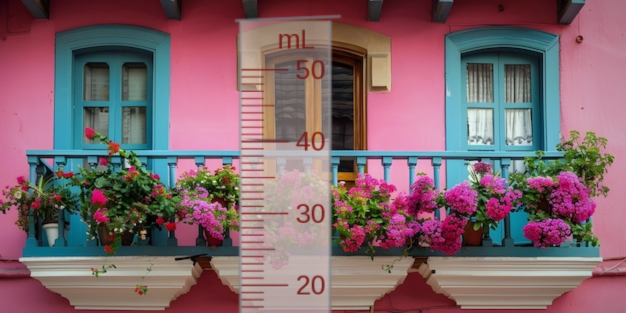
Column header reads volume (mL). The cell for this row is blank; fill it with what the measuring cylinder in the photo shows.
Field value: 40 mL
